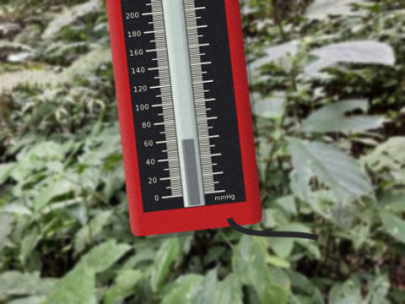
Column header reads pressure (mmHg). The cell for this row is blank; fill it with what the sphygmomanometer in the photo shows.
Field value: 60 mmHg
